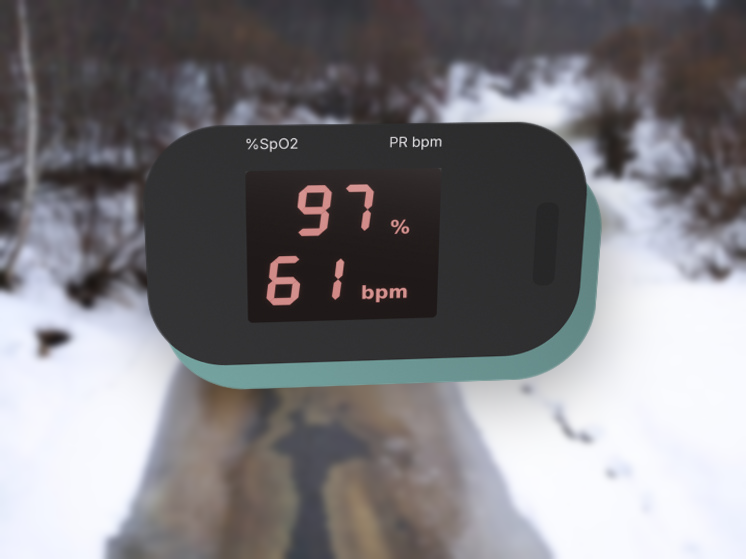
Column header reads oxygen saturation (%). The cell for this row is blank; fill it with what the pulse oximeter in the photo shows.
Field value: 97 %
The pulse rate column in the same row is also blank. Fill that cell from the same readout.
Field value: 61 bpm
